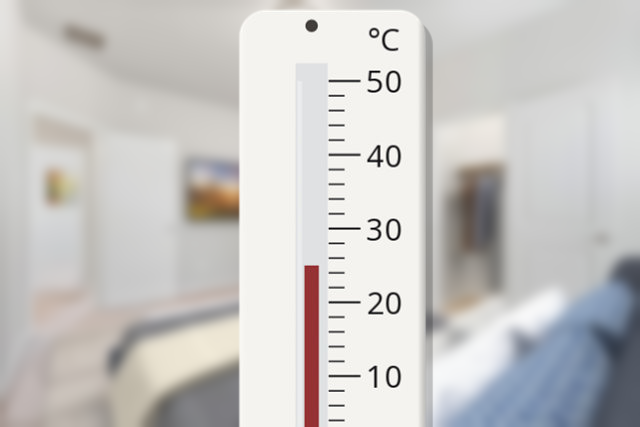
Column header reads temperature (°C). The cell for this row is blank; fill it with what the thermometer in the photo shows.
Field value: 25 °C
